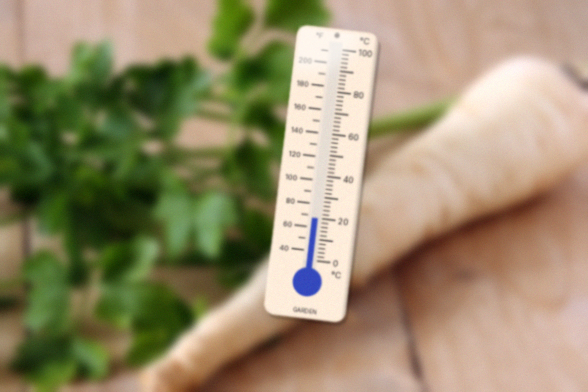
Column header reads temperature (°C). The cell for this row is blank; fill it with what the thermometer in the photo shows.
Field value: 20 °C
